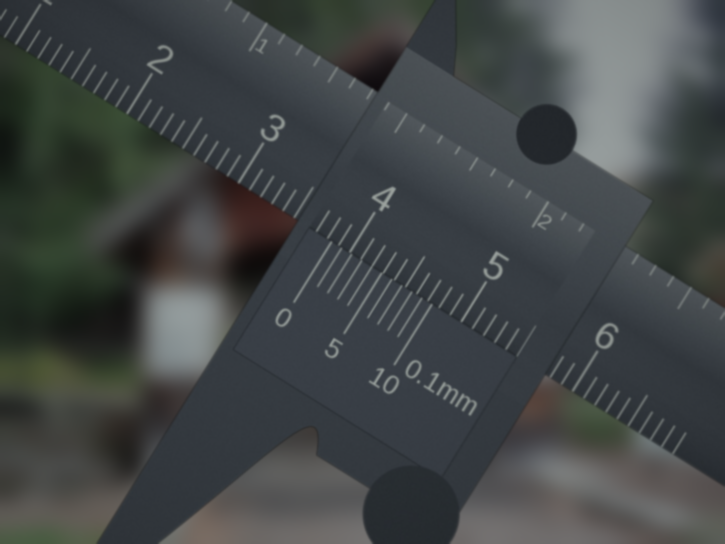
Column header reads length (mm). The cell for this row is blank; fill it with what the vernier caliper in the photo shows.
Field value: 38.4 mm
